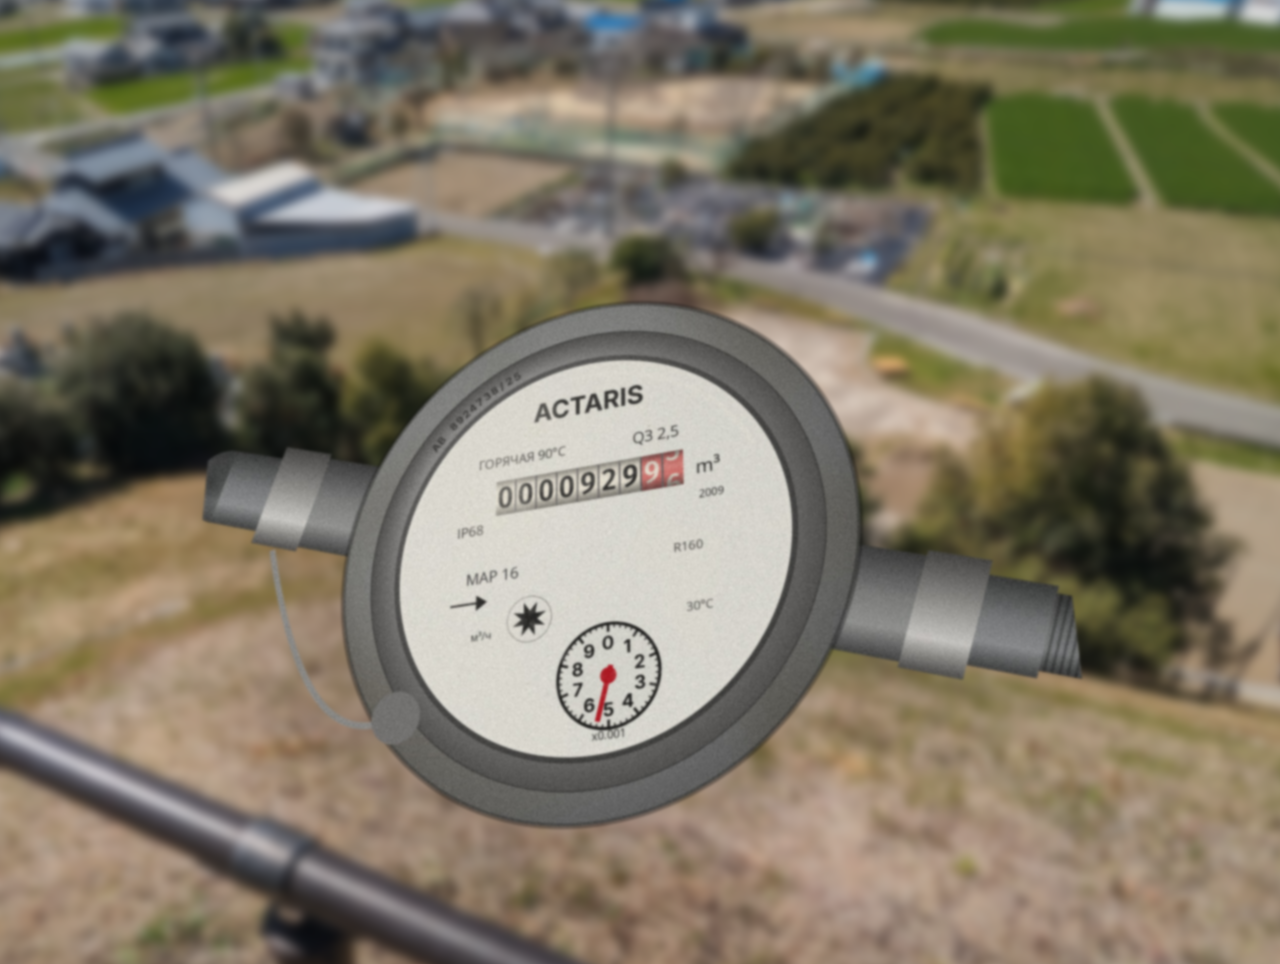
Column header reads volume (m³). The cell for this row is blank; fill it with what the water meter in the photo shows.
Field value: 929.955 m³
